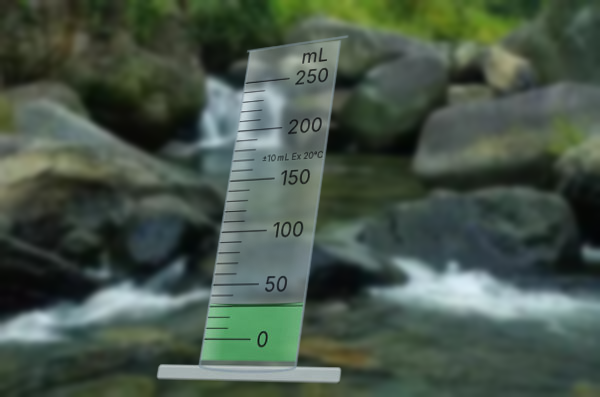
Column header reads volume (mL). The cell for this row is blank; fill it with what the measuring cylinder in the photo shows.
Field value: 30 mL
